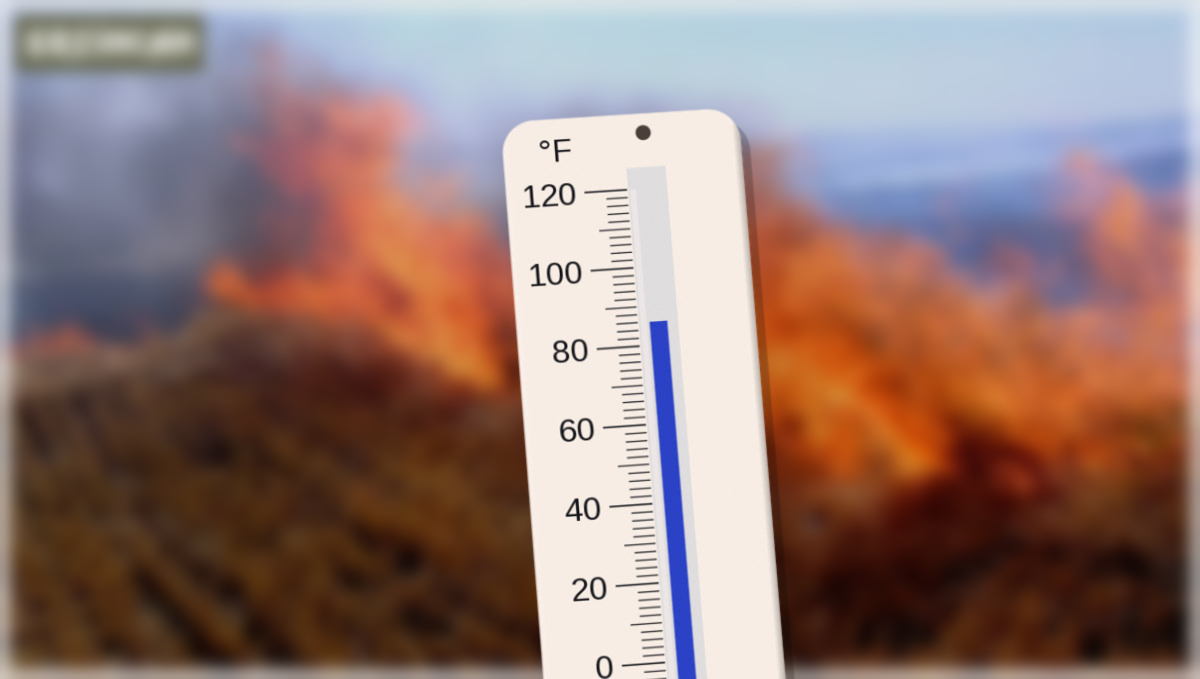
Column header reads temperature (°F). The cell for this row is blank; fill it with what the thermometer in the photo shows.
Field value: 86 °F
